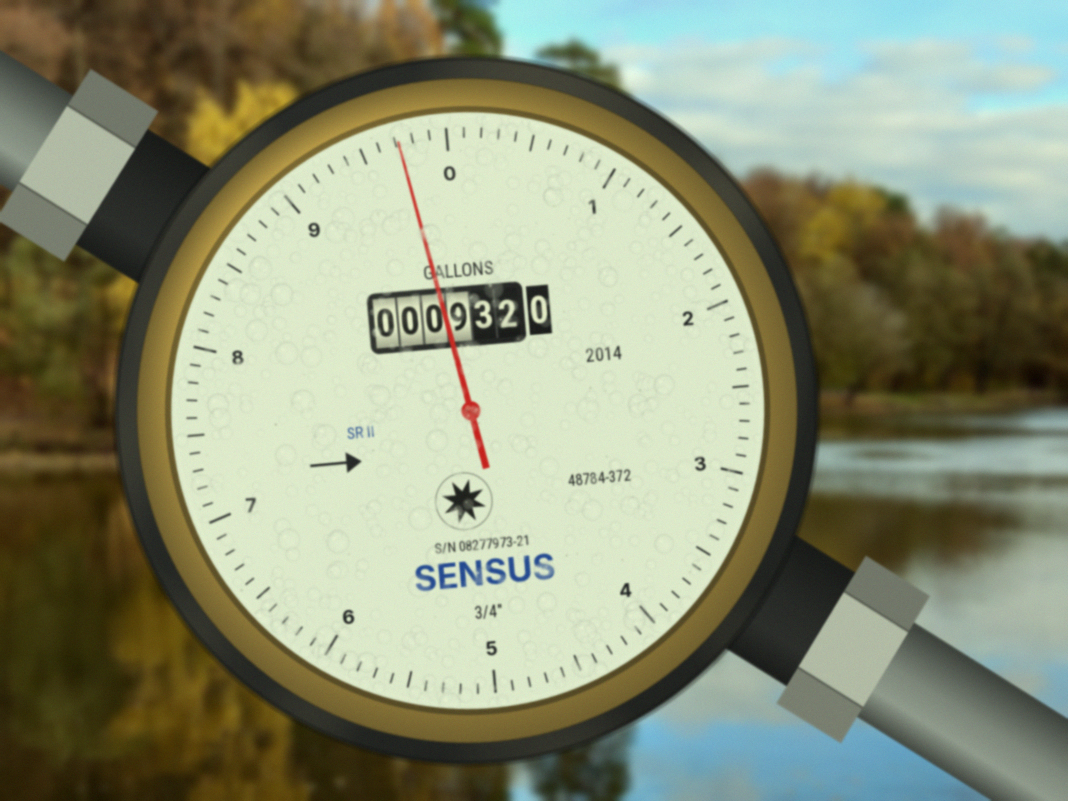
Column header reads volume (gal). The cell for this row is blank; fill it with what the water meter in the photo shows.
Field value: 9319.7 gal
